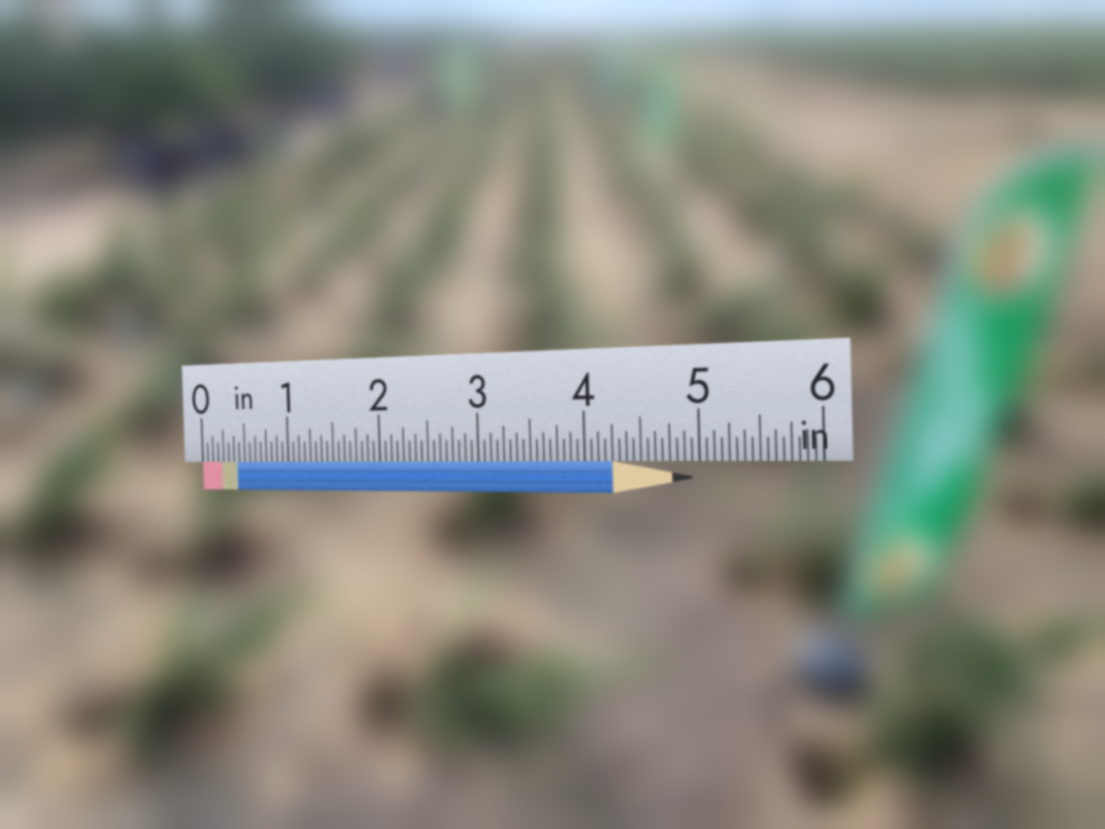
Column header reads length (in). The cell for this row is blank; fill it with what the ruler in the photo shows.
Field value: 4.9375 in
